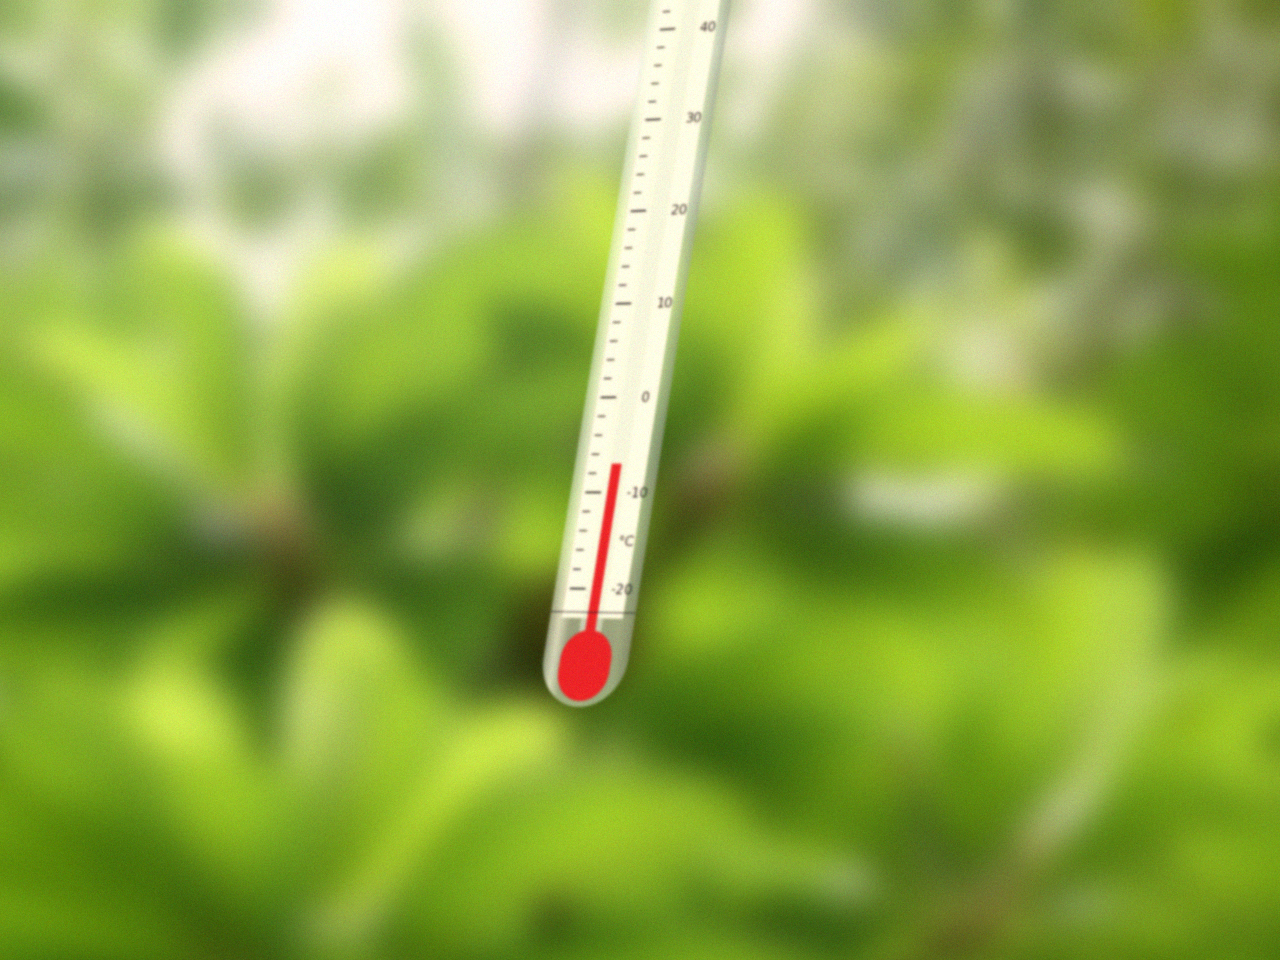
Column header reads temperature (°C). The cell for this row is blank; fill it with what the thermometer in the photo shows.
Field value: -7 °C
